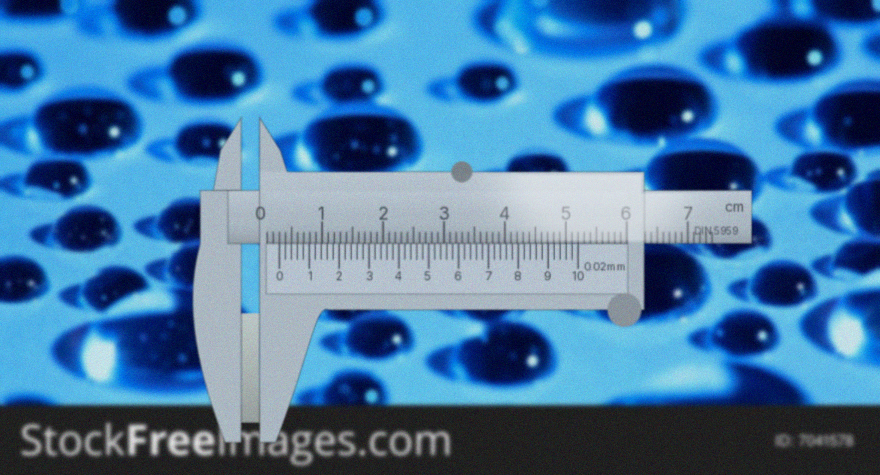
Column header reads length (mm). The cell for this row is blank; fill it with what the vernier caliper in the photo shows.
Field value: 3.0 mm
